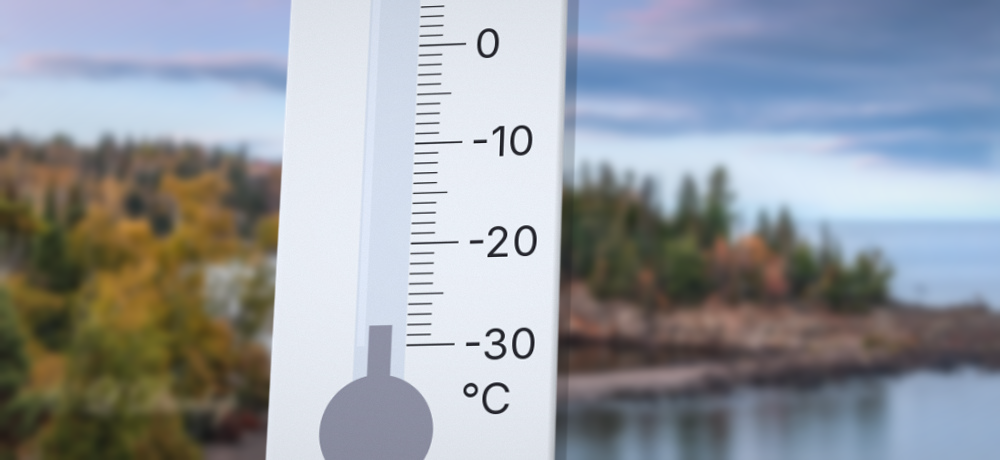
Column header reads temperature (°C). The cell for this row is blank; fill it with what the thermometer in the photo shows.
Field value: -28 °C
